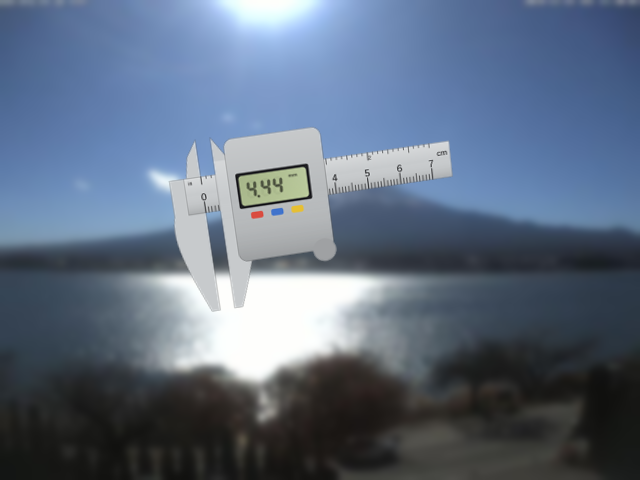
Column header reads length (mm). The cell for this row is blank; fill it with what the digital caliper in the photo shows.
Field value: 4.44 mm
